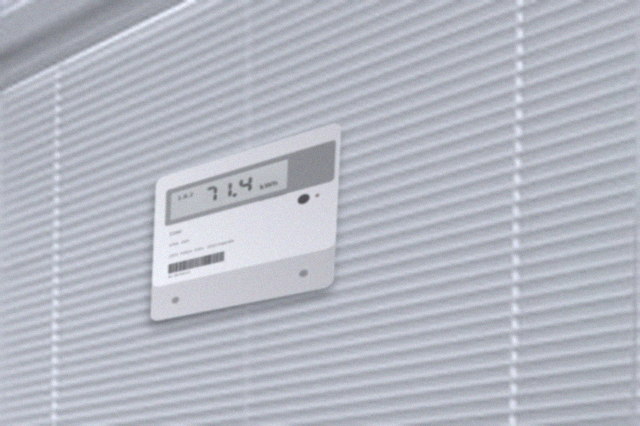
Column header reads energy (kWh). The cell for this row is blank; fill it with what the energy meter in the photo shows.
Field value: 71.4 kWh
